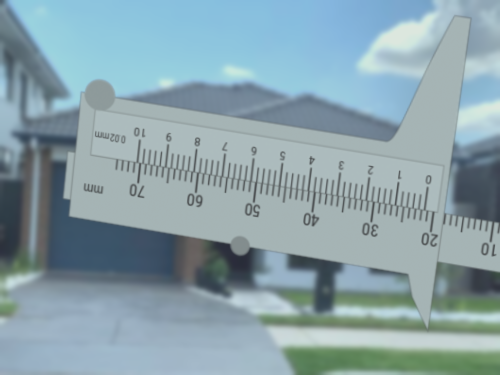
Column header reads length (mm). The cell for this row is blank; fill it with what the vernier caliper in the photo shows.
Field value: 21.5 mm
